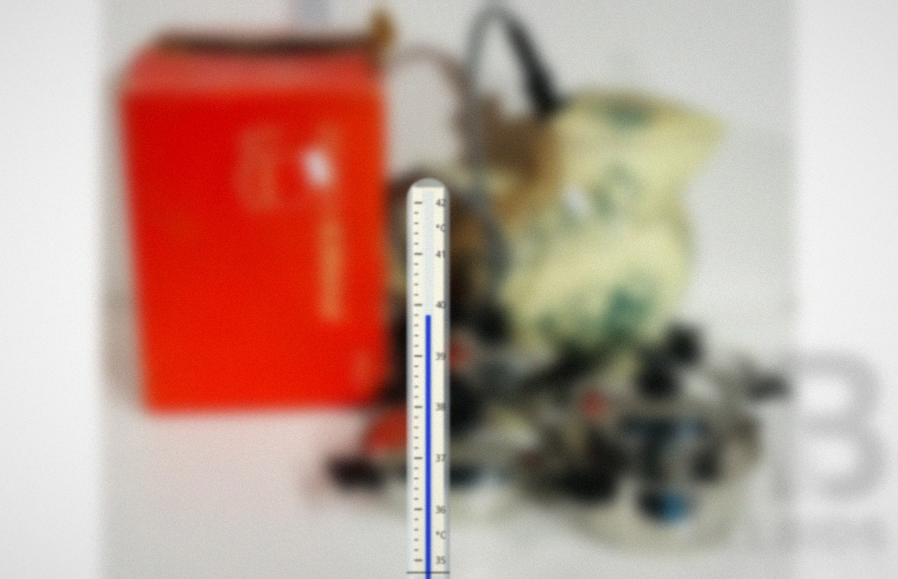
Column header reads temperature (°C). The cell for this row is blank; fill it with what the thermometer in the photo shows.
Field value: 39.8 °C
